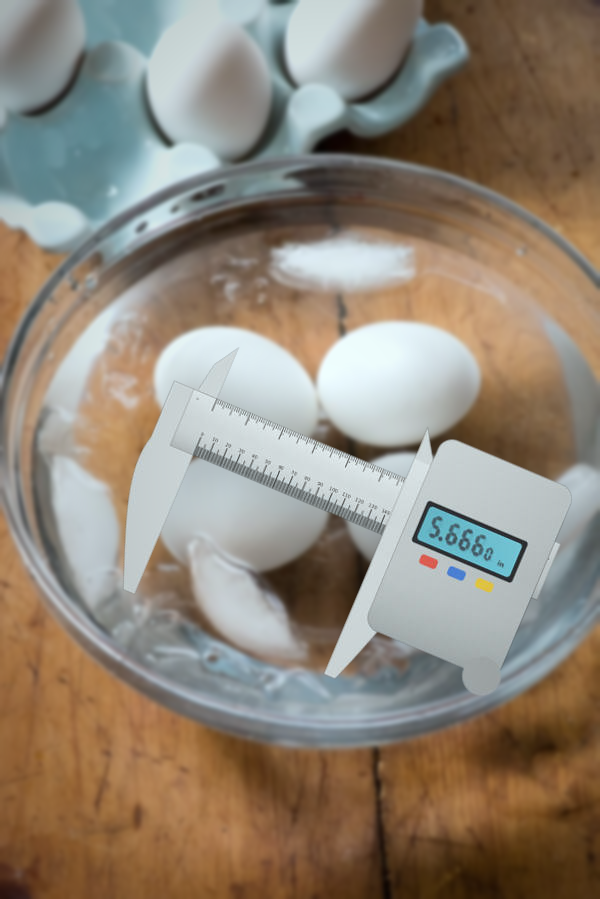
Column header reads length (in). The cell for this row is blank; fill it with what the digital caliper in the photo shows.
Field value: 5.6660 in
